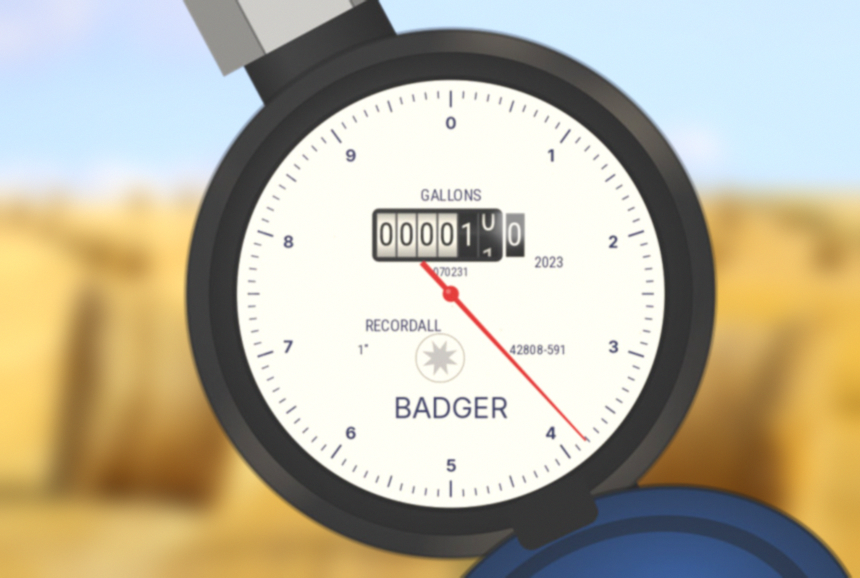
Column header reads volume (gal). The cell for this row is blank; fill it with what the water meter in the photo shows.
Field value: 103.8 gal
